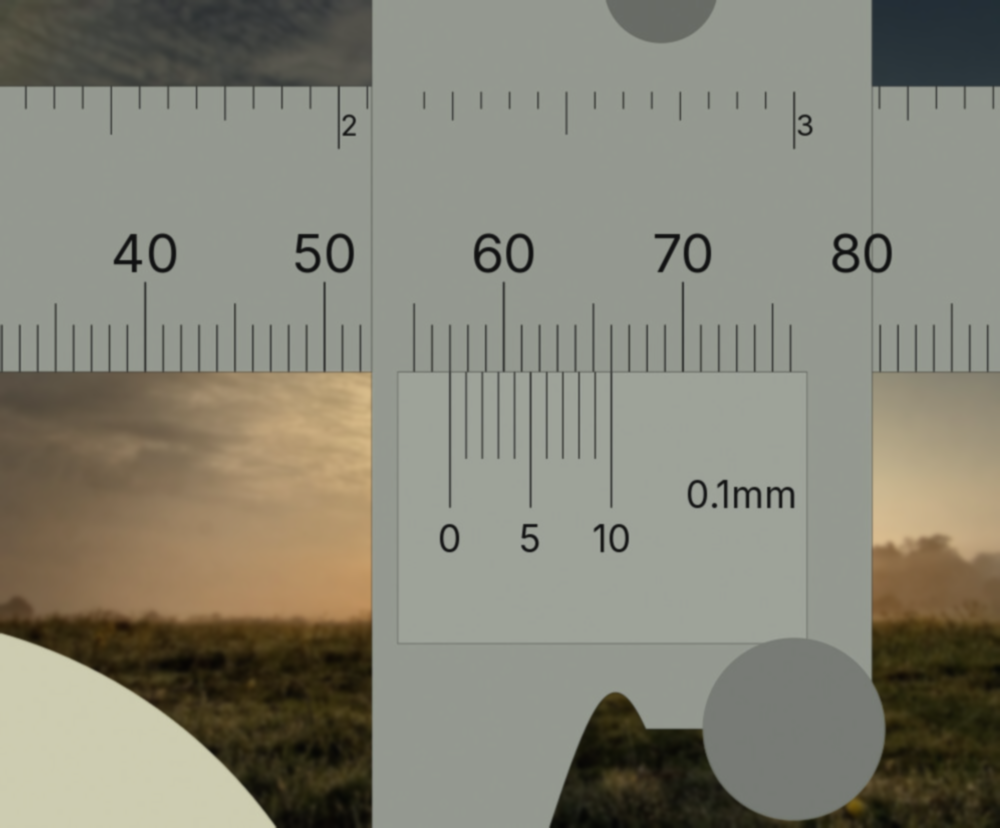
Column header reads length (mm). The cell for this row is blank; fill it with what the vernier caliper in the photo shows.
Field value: 57.0 mm
